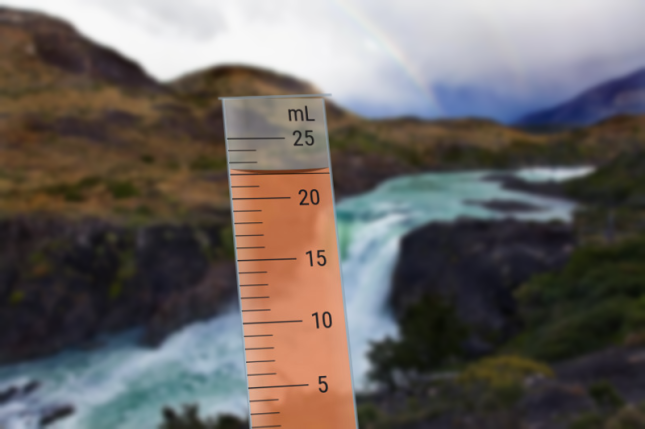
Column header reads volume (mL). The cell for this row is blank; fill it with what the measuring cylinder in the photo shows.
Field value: 22 mL
